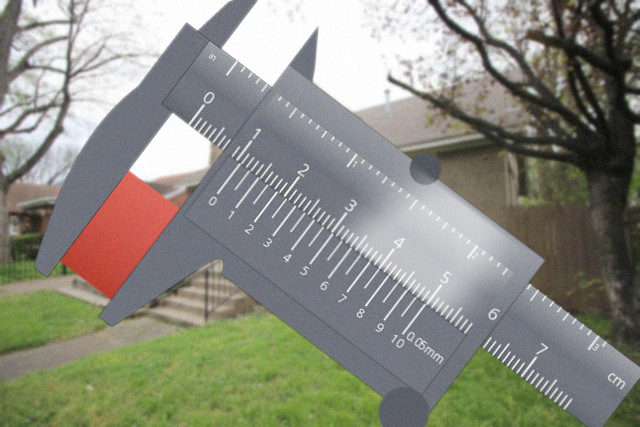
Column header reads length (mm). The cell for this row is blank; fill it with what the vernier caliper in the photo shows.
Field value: 10.8 mm
